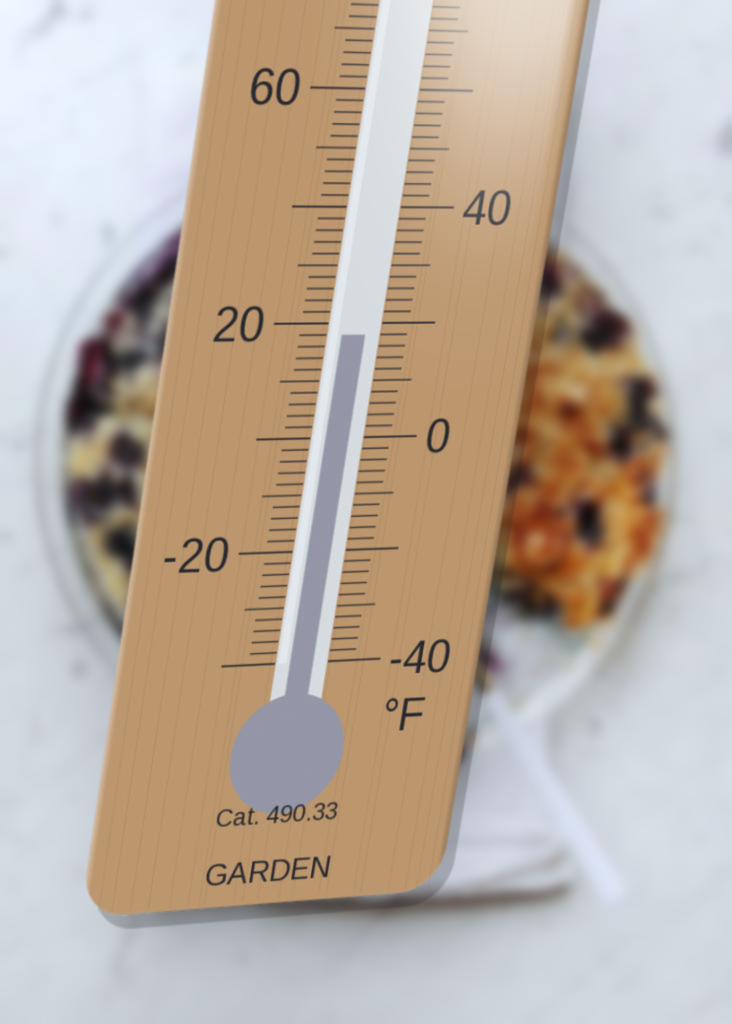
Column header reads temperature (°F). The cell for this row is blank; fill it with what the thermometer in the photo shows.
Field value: 18 °F
